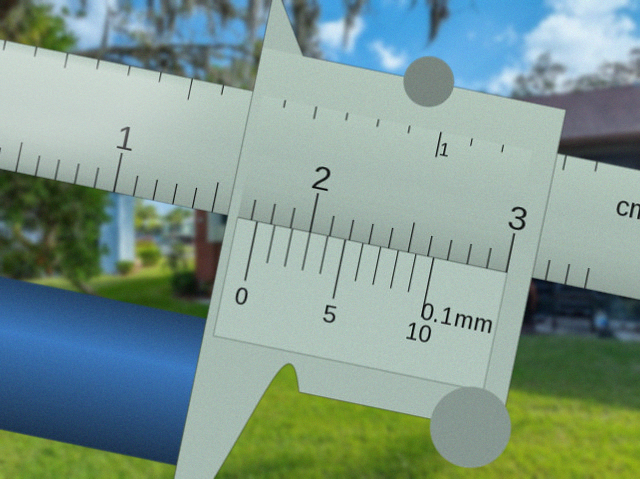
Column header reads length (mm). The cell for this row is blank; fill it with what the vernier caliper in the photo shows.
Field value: 17.3 mm
